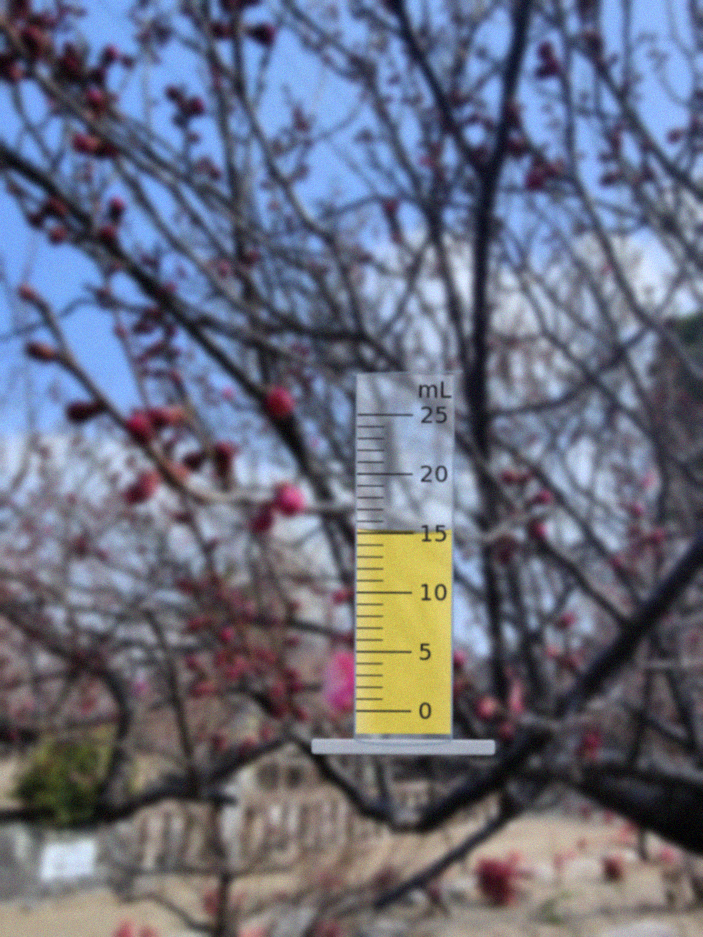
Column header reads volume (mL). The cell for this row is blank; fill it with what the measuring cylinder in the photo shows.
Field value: 15 mL
